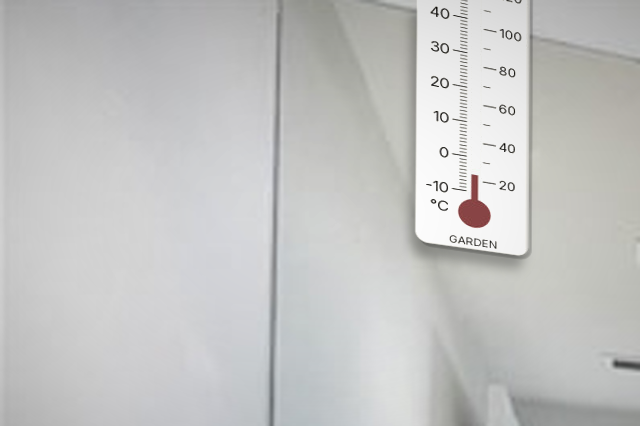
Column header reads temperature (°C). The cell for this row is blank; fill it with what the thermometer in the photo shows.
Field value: -5 °C
